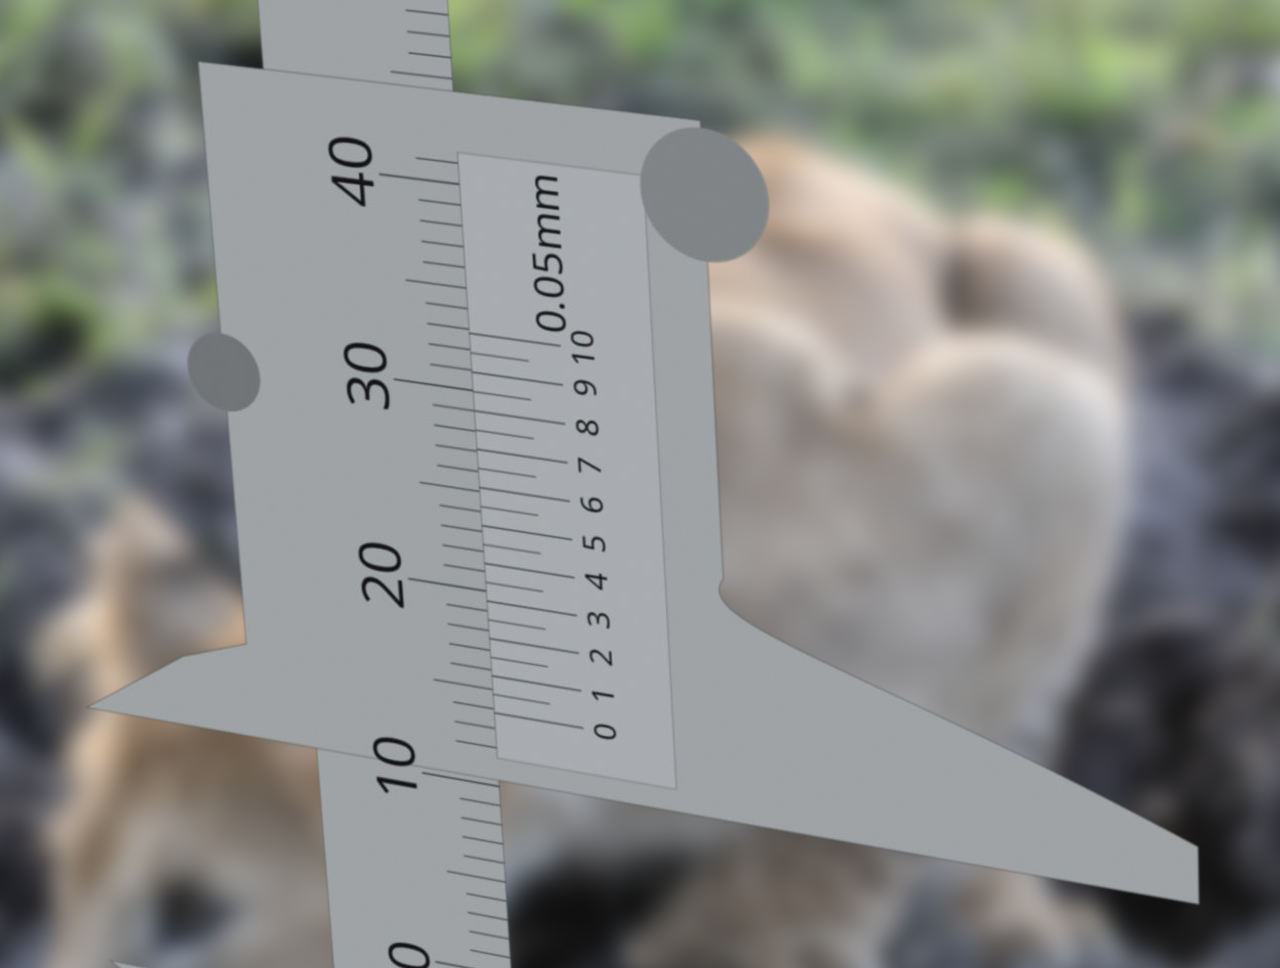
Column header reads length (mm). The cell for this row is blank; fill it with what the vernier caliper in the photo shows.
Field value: 13.8 mm
